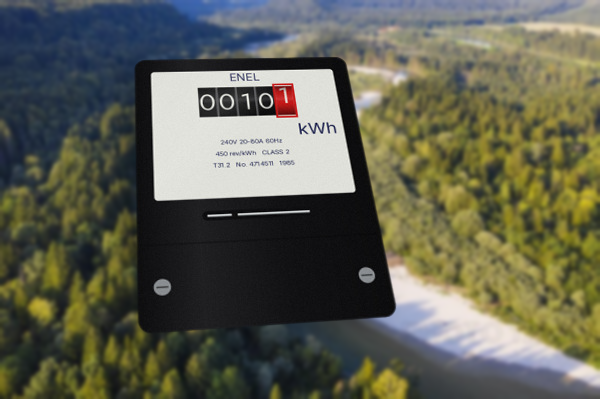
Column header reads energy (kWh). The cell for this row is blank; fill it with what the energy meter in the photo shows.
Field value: 10.1 kWh
